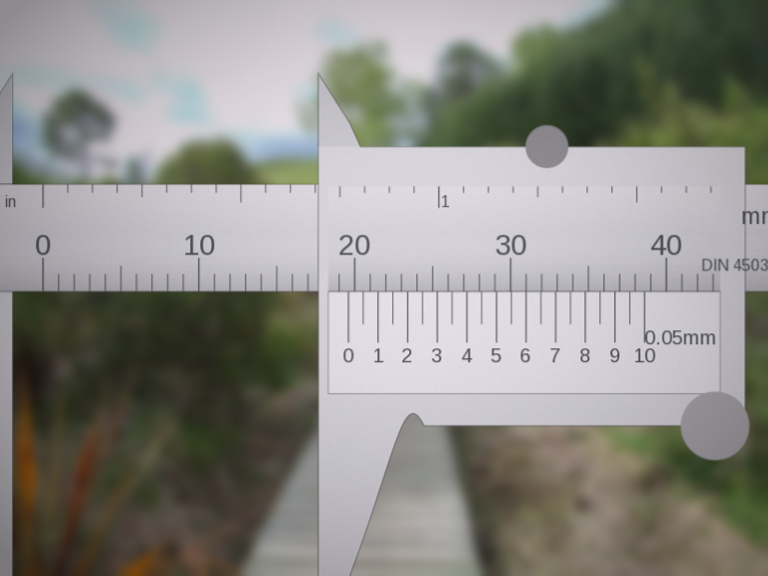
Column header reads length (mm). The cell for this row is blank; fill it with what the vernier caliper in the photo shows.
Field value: 19.6 mm
